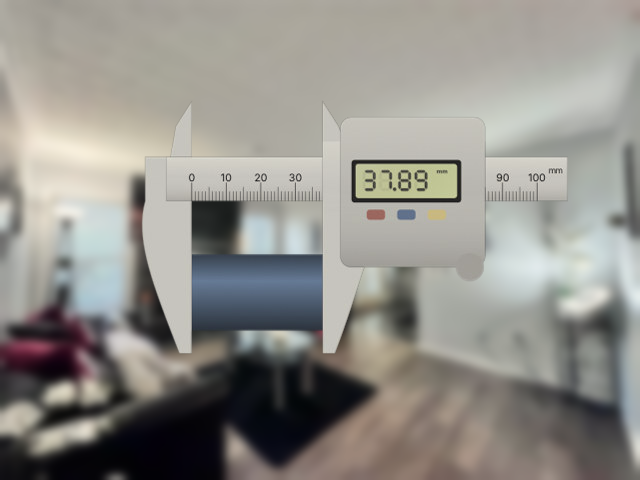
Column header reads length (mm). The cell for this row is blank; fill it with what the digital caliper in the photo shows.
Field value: 37.89 mm
